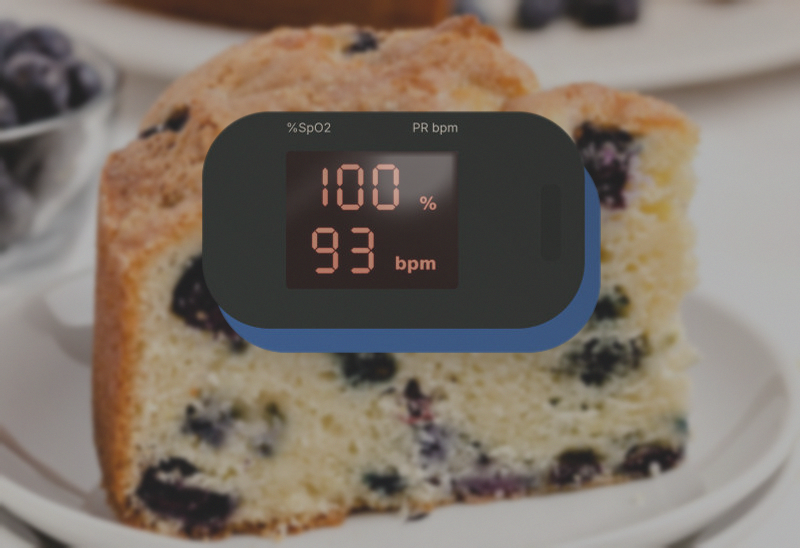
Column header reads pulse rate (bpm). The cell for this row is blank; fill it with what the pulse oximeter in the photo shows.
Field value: 93 bpm
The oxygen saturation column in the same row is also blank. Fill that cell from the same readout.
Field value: 100 %
